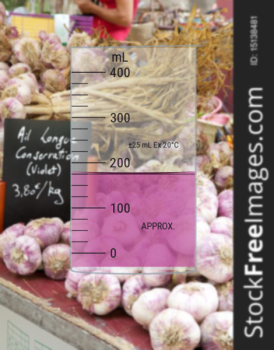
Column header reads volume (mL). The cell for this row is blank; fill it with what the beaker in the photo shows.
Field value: 175 mL
